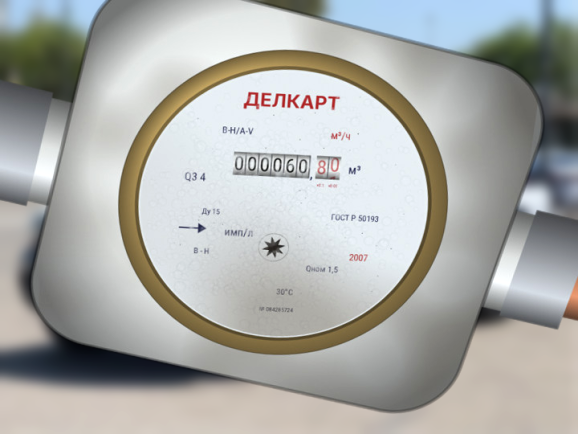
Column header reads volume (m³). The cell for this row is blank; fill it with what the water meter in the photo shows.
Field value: 60.80 m³
